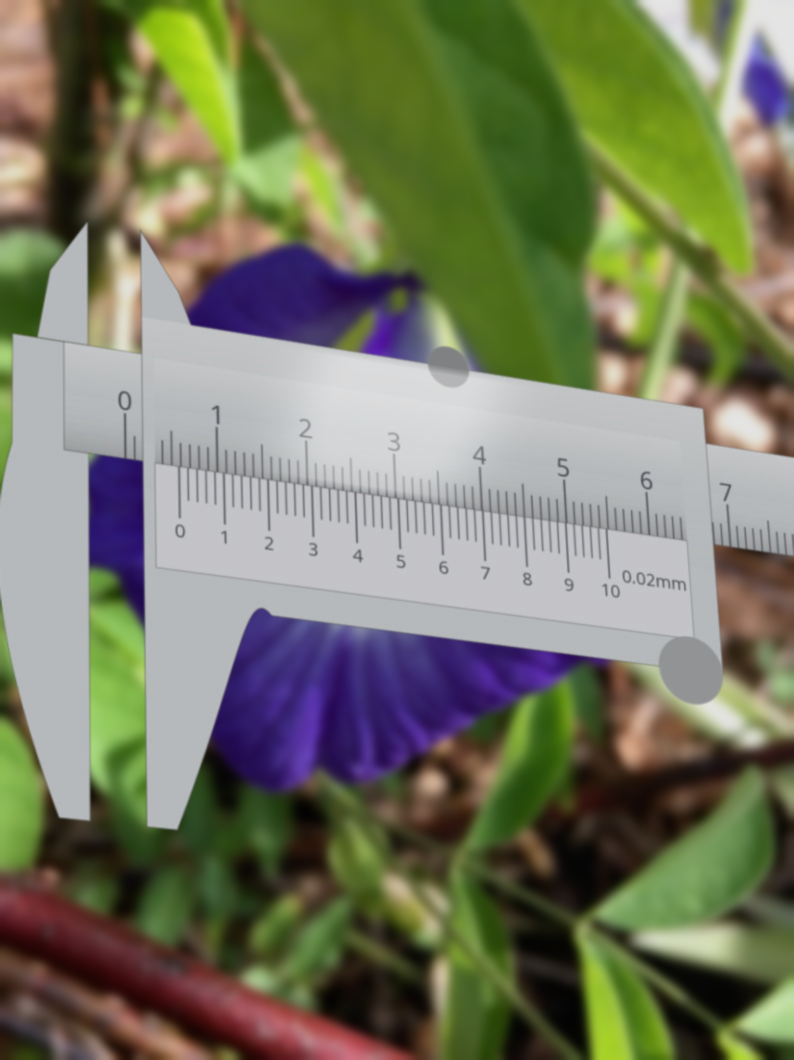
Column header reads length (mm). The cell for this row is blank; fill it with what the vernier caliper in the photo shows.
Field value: 5.8 mm
